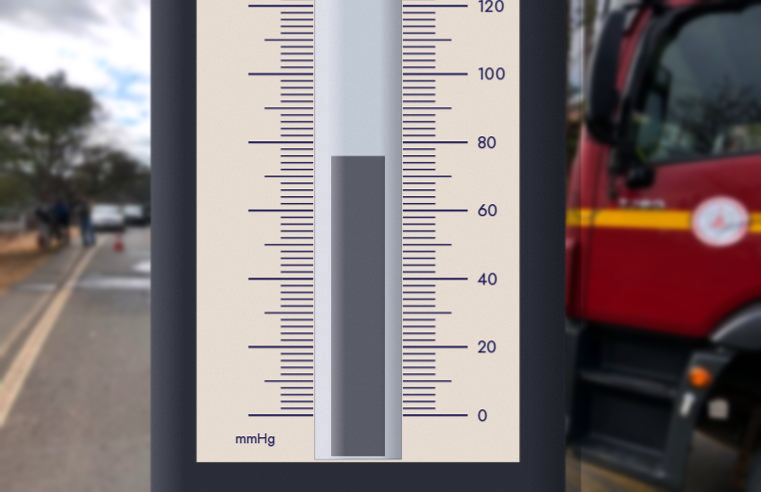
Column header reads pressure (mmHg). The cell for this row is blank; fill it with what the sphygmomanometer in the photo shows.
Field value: 76 mmHg
